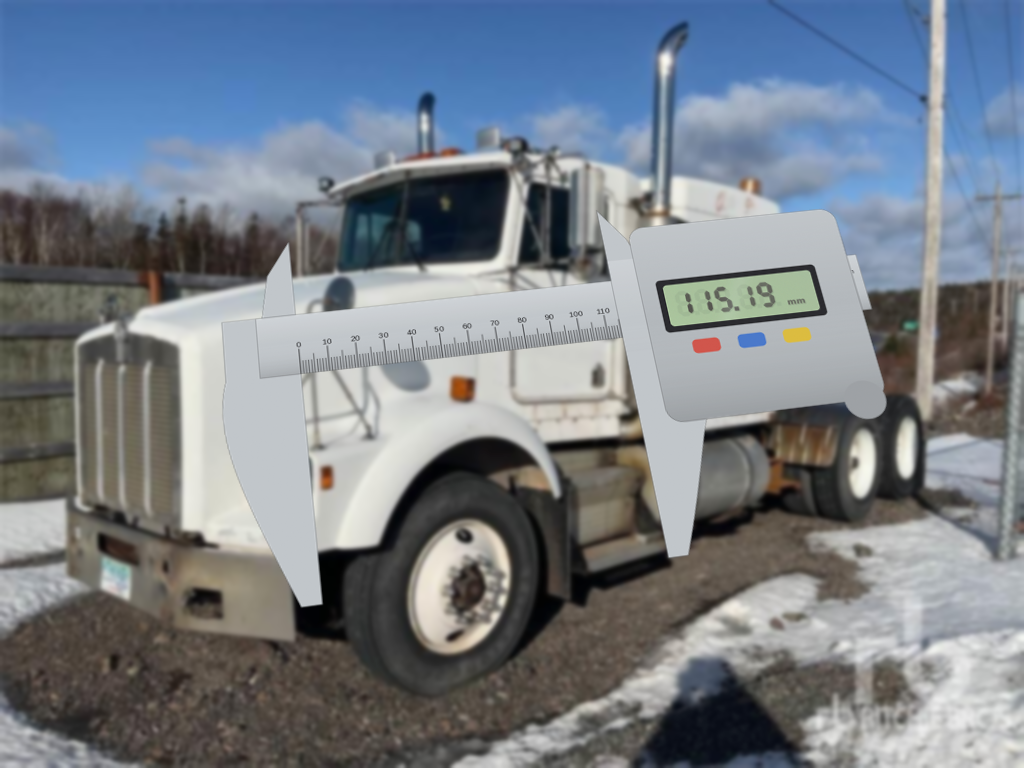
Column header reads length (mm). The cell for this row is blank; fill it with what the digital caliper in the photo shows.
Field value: 115.19 mm
